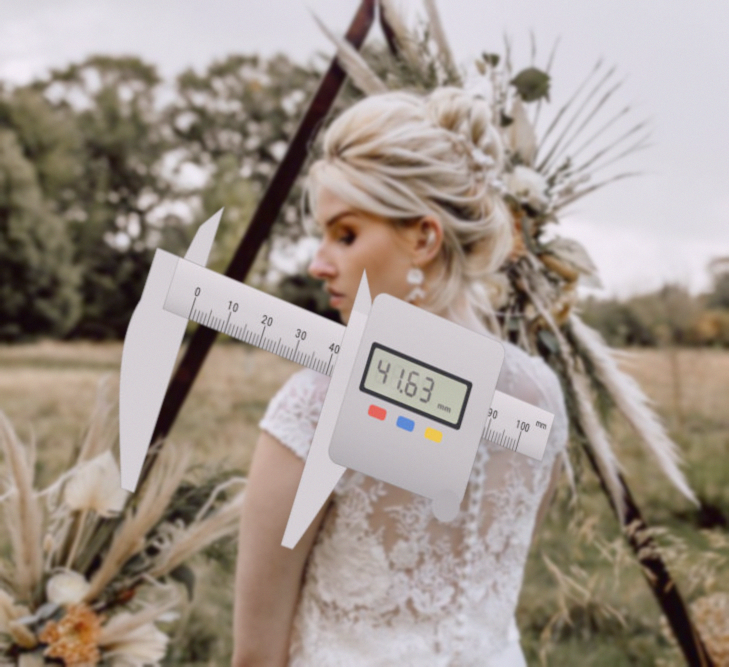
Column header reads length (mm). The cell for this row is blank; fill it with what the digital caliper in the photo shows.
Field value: 41.63 mm
